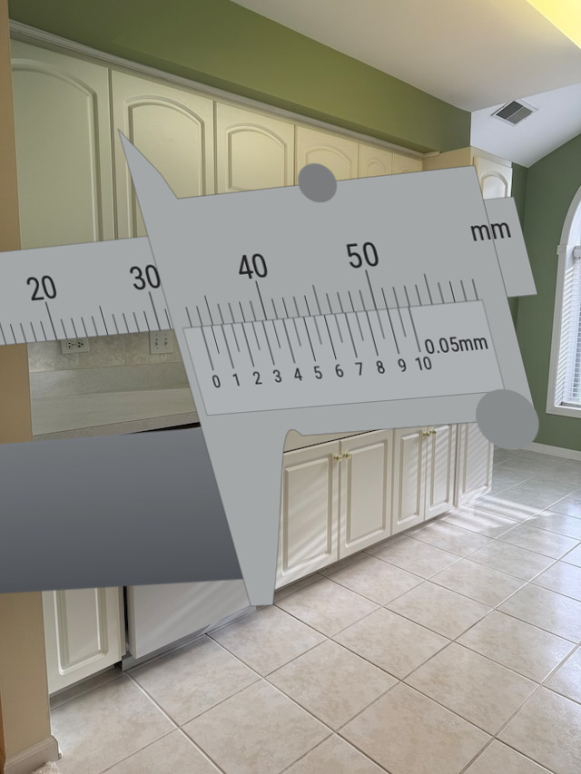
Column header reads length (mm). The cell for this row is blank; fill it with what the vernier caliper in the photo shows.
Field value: 33.9 mm
